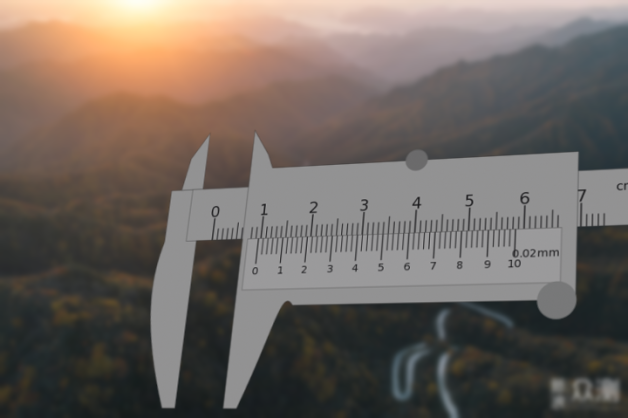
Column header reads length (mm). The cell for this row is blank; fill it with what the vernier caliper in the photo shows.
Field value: 9.5 mm
